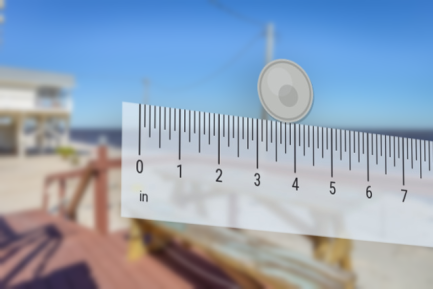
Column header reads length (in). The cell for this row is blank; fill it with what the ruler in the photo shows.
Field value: 1.5 in
